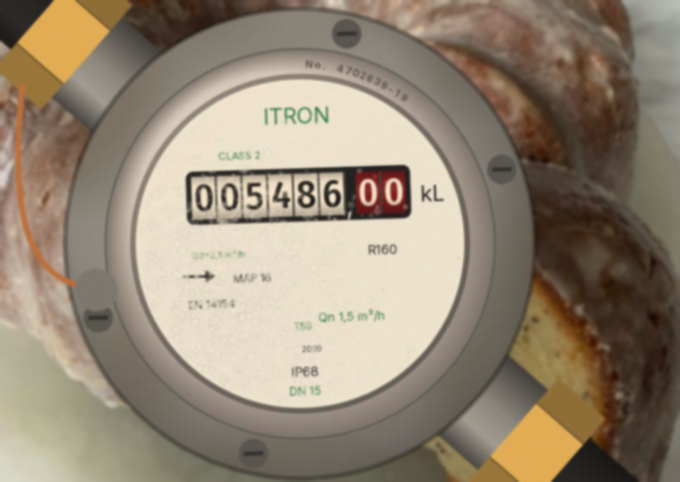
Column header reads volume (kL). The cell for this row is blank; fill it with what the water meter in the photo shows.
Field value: 5486.00 kL
